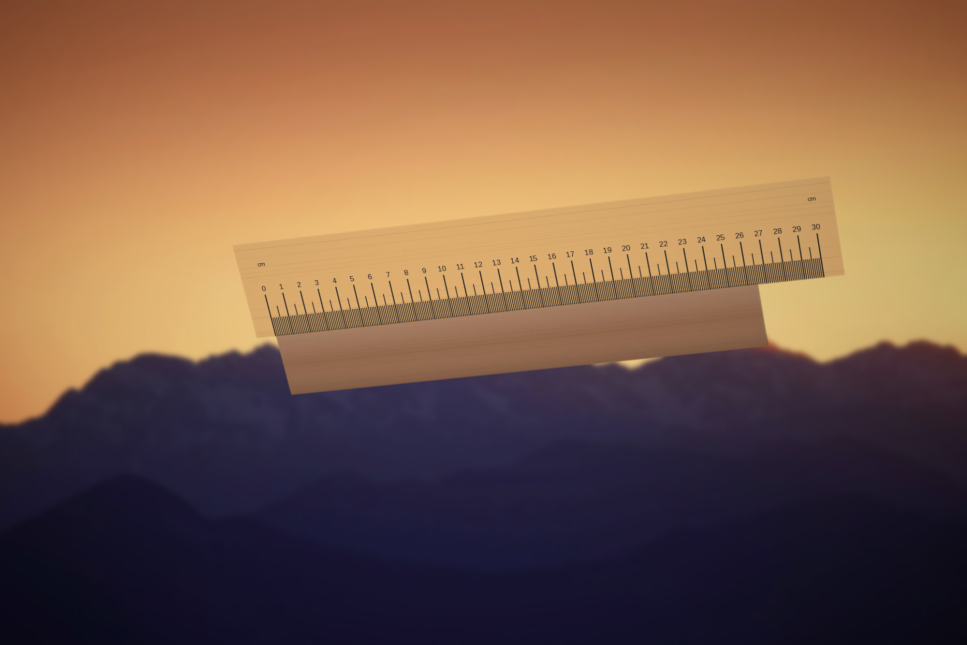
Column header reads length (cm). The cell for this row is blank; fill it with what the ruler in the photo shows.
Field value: 26.5 cm
